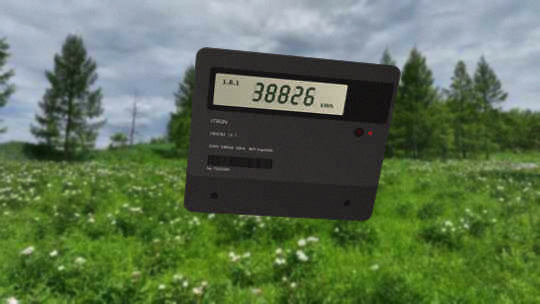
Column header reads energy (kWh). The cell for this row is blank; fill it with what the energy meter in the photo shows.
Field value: 38826 kWh
